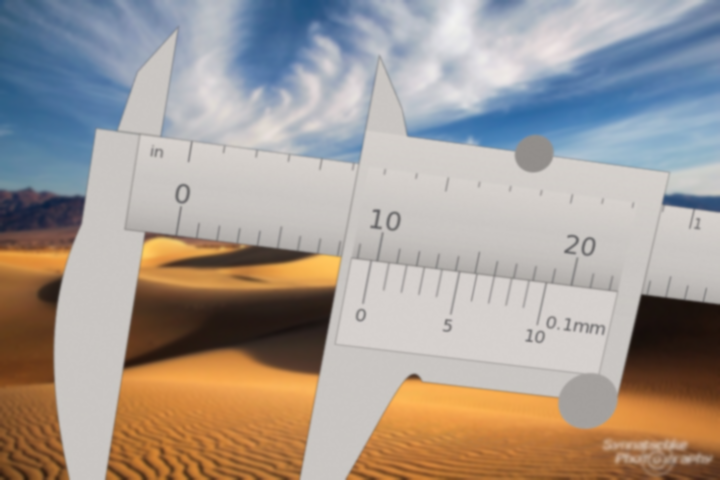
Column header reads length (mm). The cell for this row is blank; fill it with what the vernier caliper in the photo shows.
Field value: 9.7 mm
